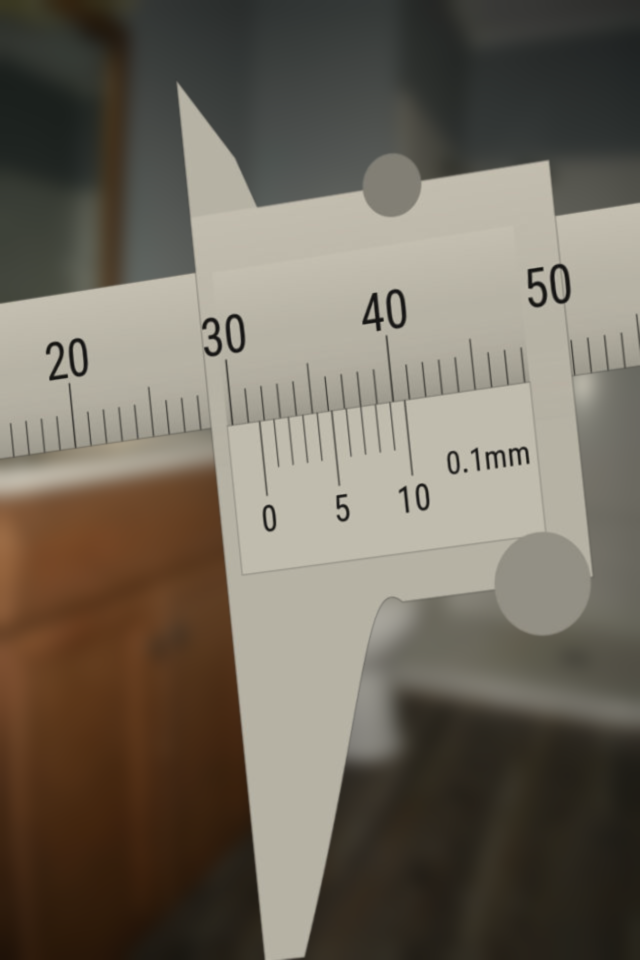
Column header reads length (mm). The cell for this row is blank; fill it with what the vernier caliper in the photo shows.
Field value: 31.7 mm
